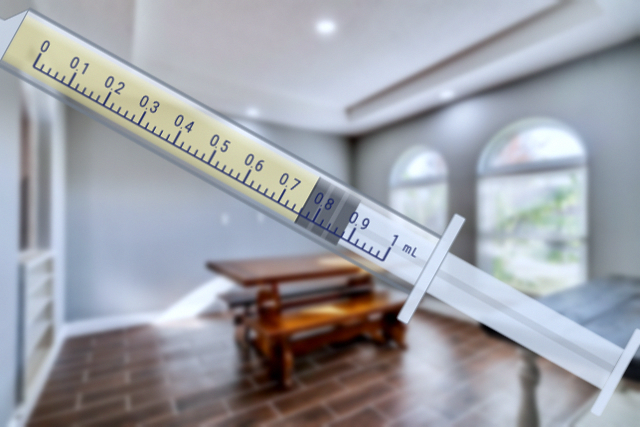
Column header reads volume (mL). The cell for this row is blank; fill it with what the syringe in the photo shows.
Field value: 0.76 mL
